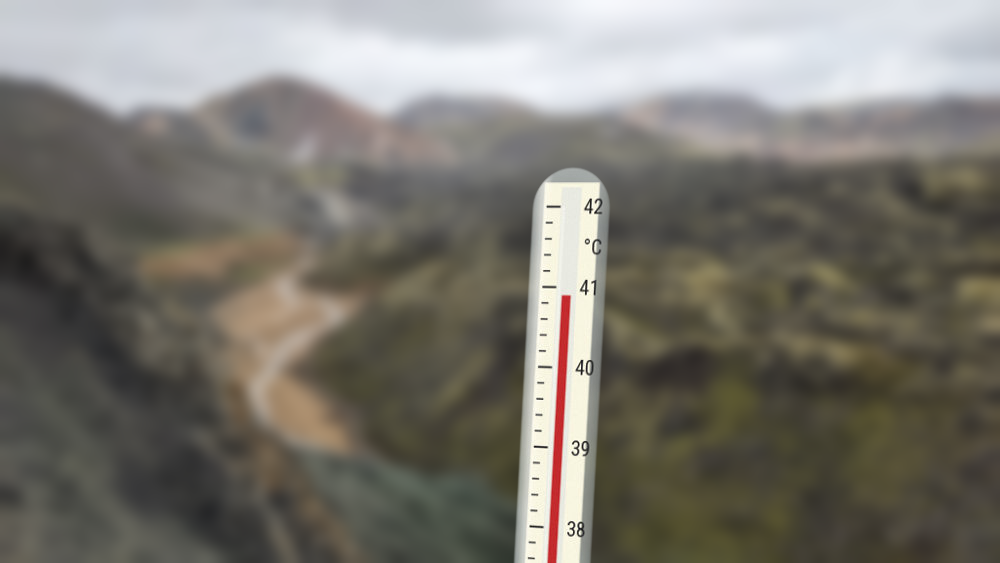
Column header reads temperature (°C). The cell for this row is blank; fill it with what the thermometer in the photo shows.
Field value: 40.9 °C
